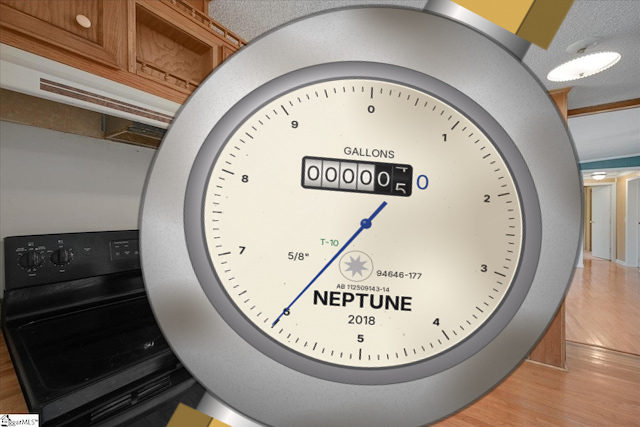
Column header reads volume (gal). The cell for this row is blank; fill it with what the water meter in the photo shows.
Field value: 46.0 gal
